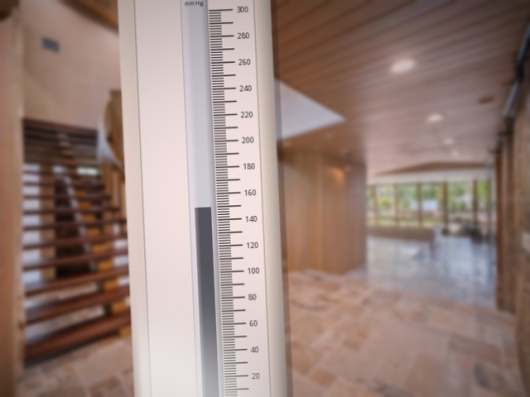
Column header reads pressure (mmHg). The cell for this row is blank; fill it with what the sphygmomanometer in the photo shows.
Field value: 150 mmHg
